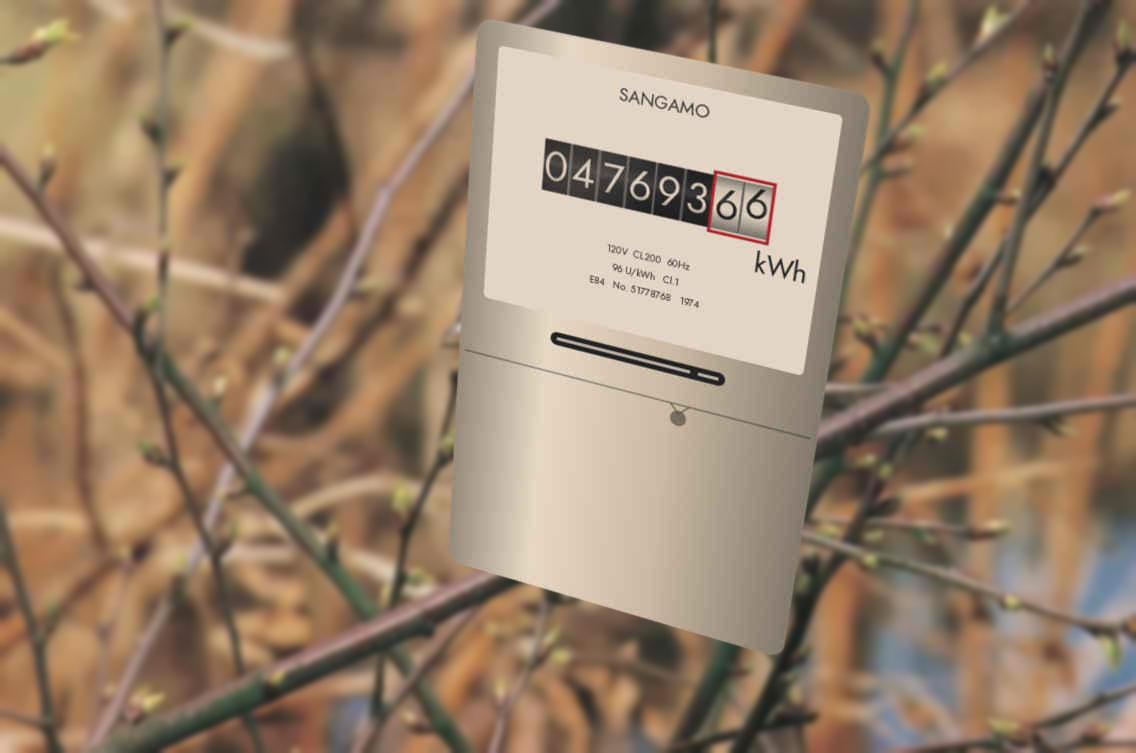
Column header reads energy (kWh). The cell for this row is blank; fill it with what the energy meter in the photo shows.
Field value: 47693.66 kWh
